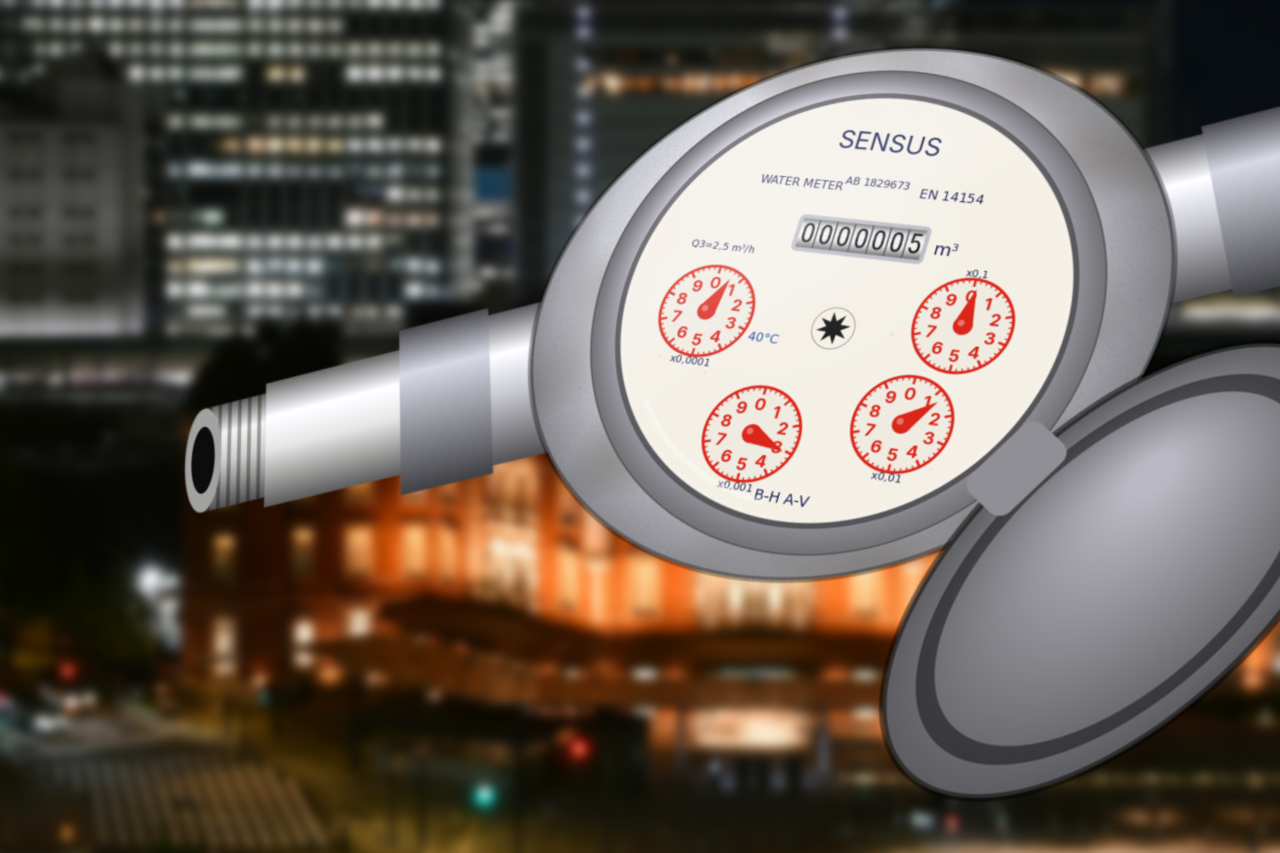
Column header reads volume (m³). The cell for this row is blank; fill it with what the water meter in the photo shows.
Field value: 5.0130 m³
